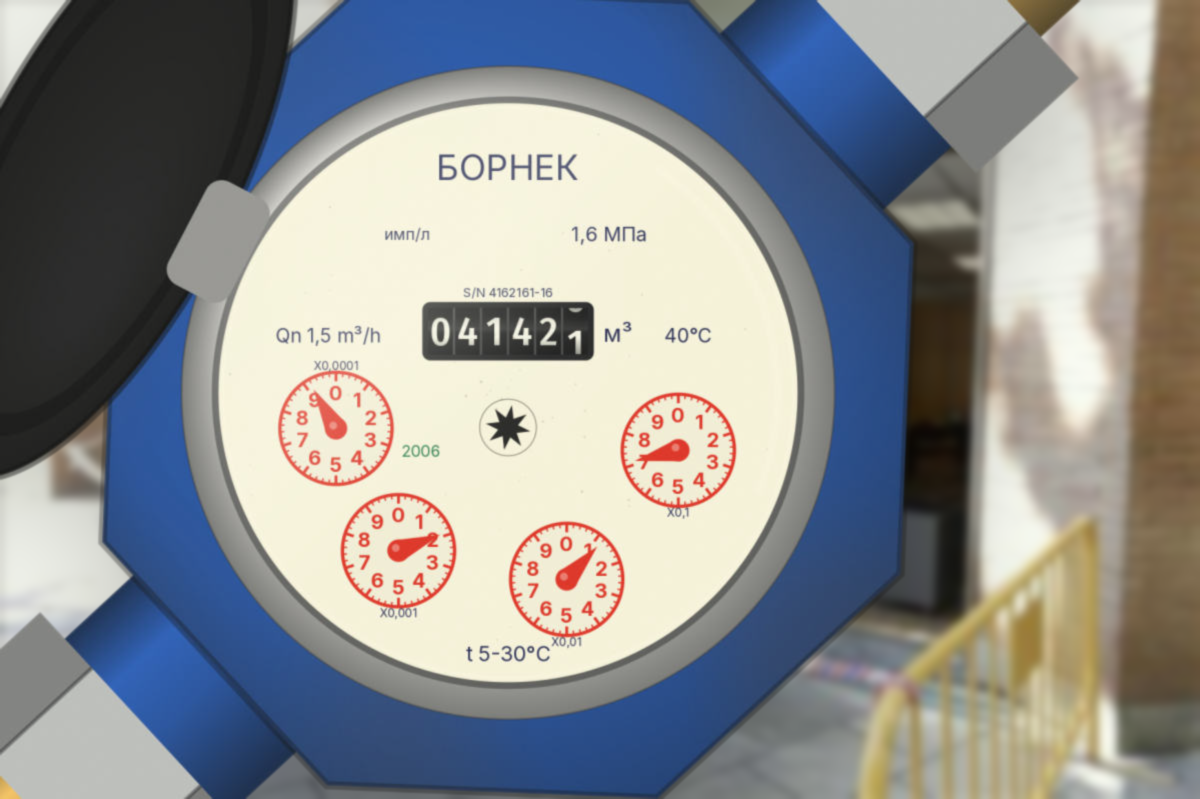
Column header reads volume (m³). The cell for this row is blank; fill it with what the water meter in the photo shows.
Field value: 41420.7119 m³
